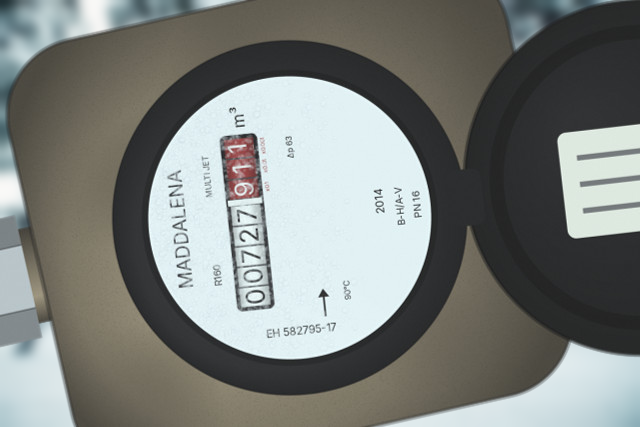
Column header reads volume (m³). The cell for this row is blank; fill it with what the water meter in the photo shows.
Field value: 727.911 m³
